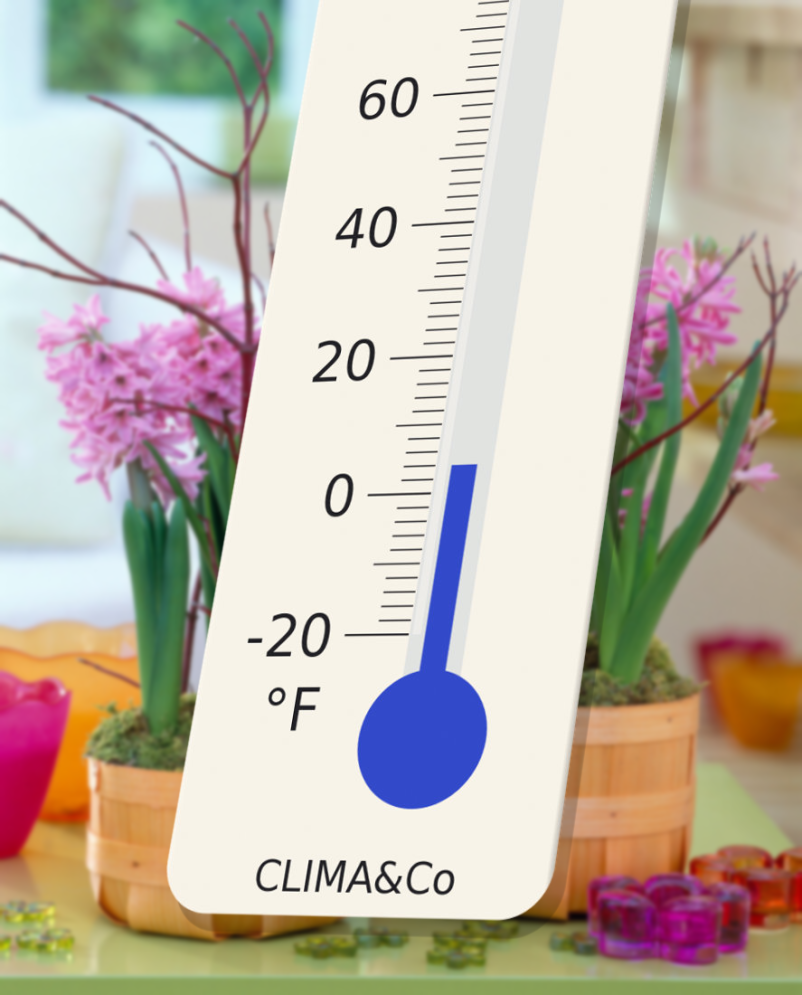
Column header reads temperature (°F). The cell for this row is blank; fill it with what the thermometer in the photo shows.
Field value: 4 °F
